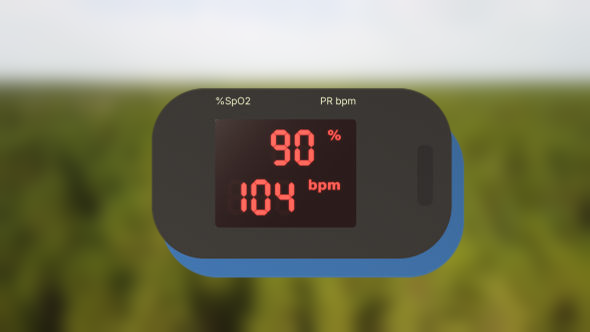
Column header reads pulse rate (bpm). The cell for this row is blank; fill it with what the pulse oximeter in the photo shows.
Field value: 104 bpm
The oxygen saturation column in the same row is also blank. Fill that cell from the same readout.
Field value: 90 %
